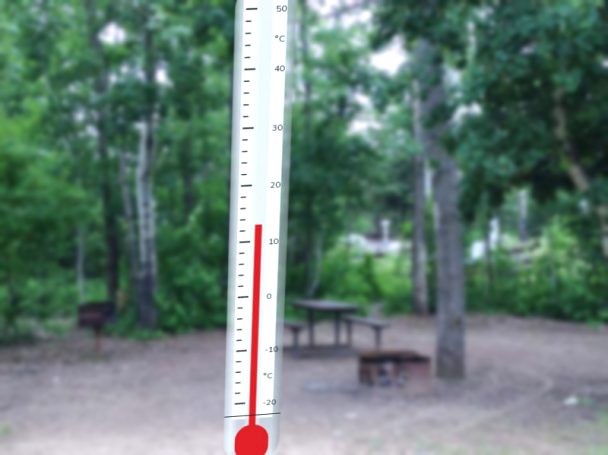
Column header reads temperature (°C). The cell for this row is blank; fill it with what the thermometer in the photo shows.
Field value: 13 °C
